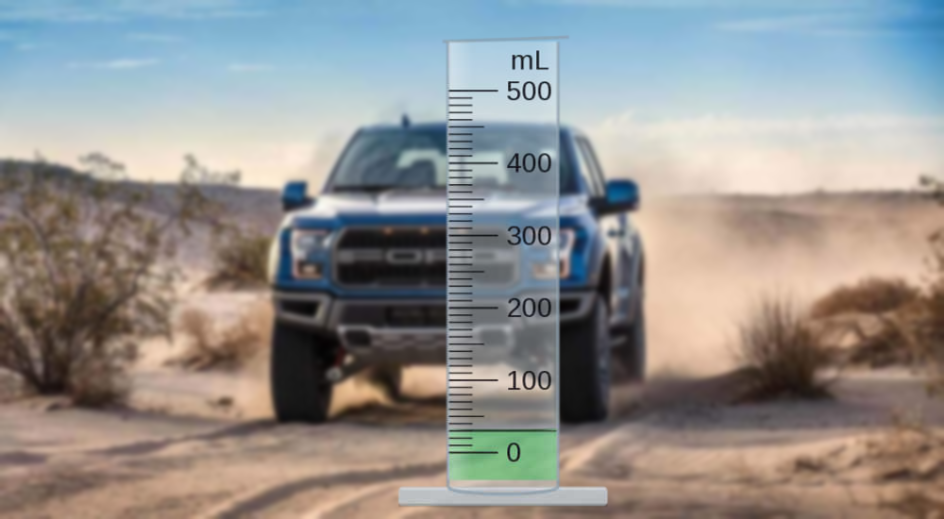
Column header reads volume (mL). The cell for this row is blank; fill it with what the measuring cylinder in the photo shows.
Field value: 30 mL
